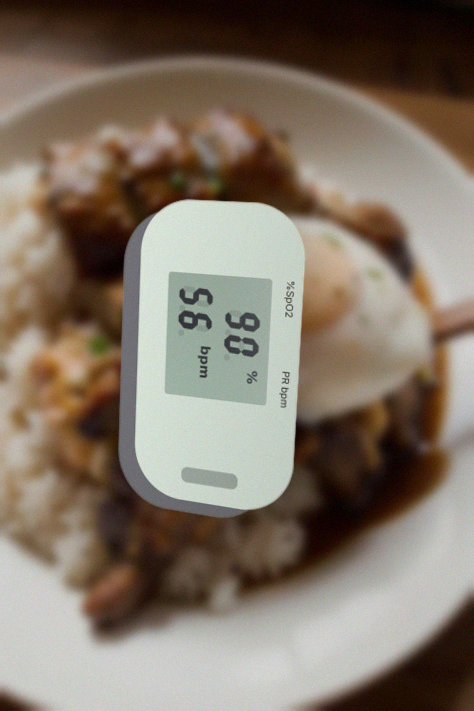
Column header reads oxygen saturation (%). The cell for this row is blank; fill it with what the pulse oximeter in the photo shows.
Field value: 90 %
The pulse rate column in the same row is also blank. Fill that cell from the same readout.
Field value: 56 bpm
